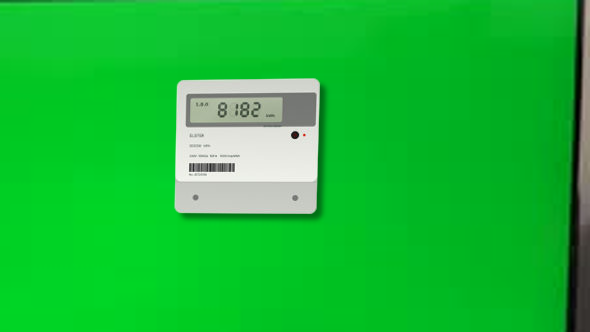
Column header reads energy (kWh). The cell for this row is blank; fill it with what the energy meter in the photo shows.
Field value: 8182 kWh
